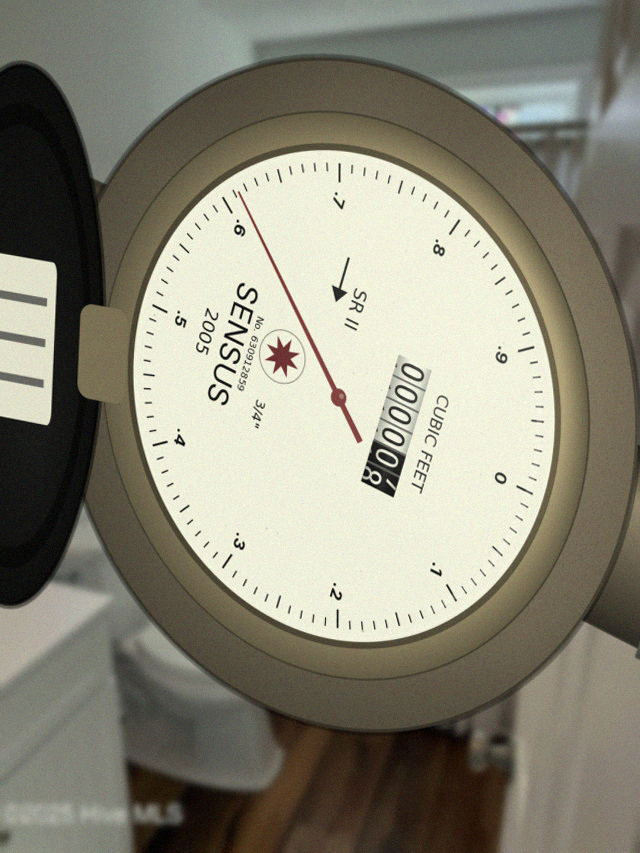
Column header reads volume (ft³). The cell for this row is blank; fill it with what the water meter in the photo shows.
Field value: 7.61 ft³
